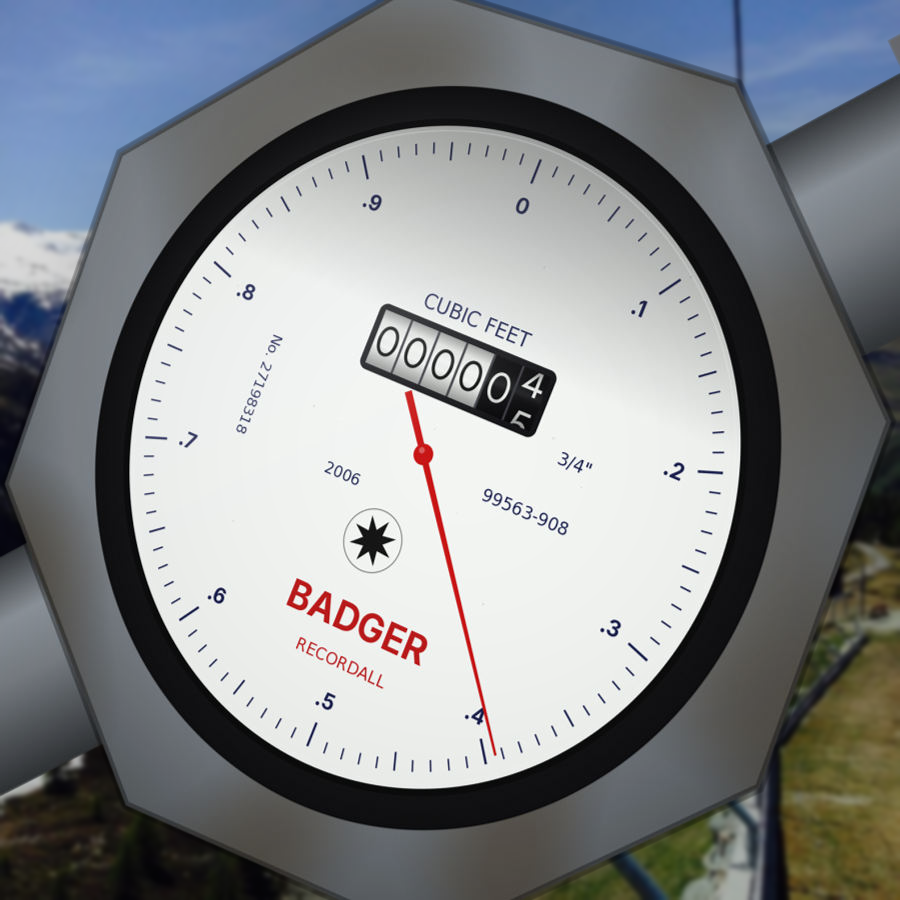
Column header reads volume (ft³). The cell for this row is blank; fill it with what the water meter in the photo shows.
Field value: 4.39 ft³
